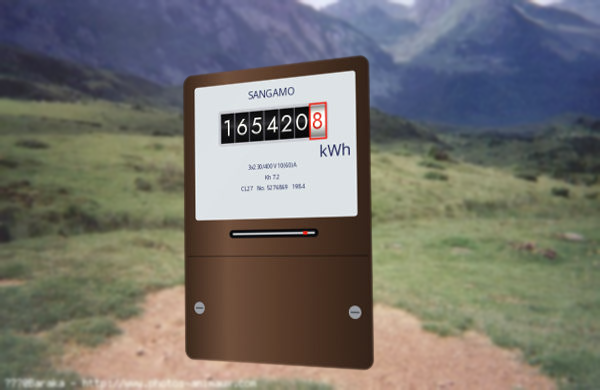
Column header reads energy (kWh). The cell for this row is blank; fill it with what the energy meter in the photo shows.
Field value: 165420.8 kWh
